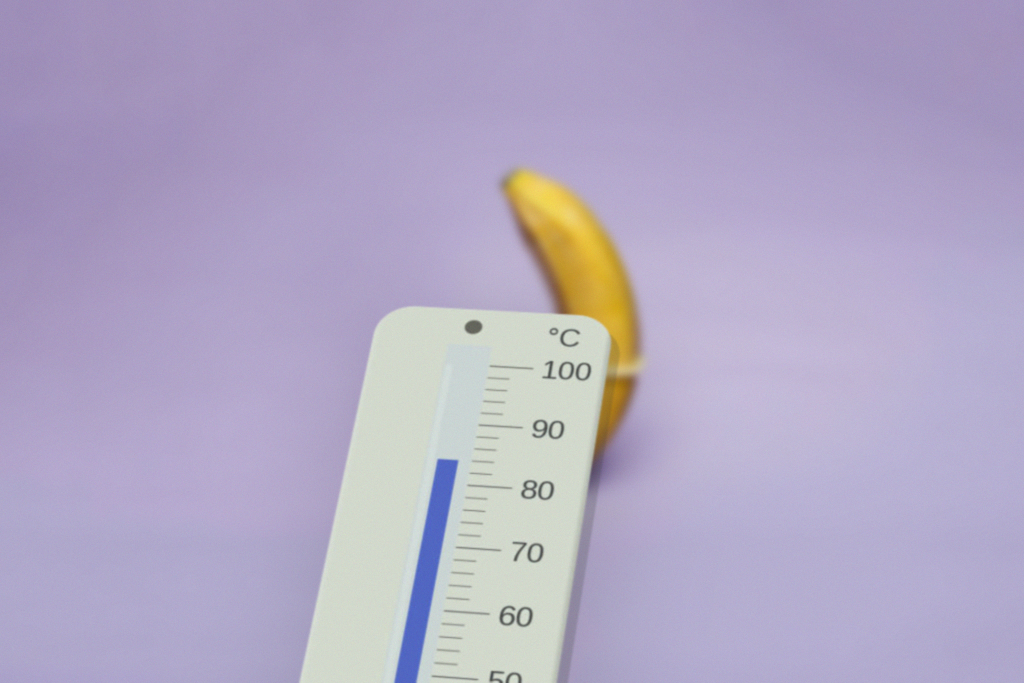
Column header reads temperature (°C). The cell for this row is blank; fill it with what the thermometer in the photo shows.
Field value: 84 °C
